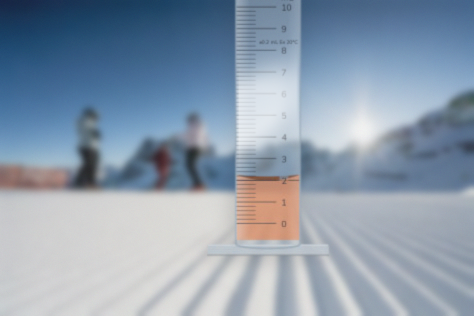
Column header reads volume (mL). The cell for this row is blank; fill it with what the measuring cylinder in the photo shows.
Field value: 2 mL
